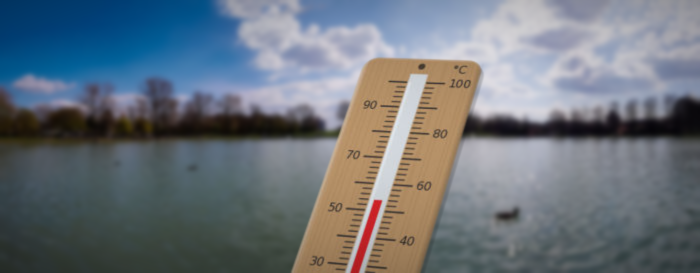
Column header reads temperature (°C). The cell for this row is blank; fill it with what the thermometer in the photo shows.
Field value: 54 °C
